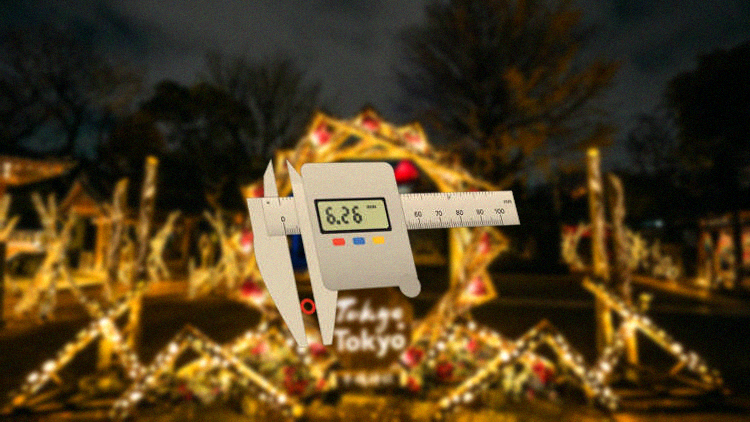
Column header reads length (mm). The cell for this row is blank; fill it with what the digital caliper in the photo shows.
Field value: 6.26 mm
